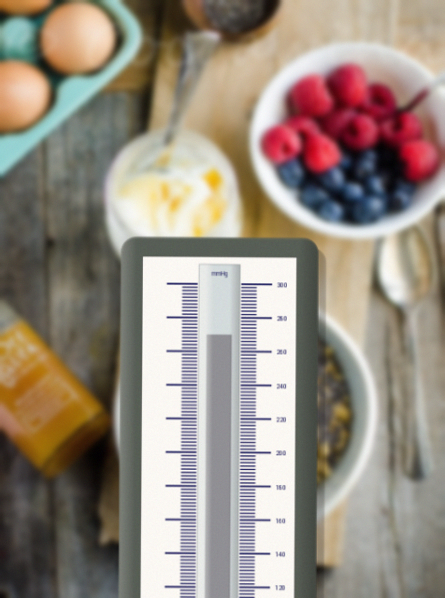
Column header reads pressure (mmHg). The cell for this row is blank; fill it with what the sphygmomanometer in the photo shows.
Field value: 270 mmHg
